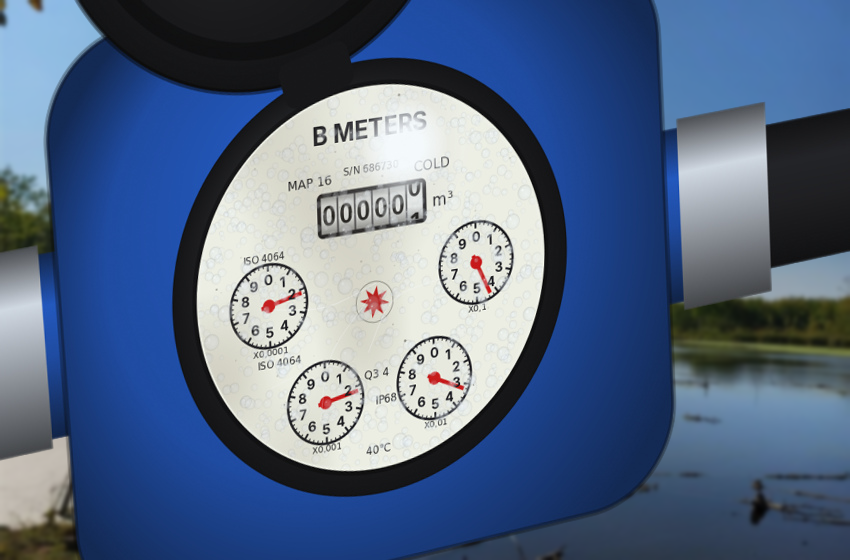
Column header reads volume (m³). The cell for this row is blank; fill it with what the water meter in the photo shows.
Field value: 0.4322 m³
